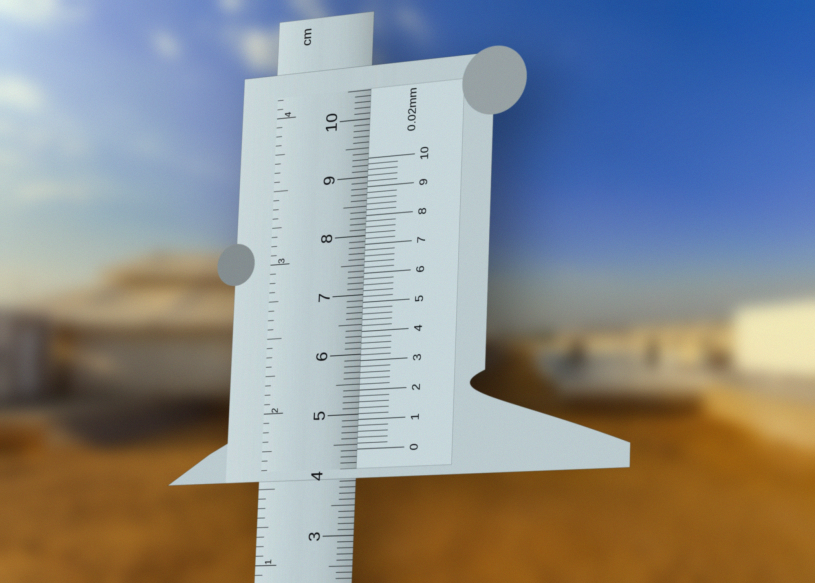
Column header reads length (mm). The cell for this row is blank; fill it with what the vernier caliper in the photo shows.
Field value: 44.2 mm
